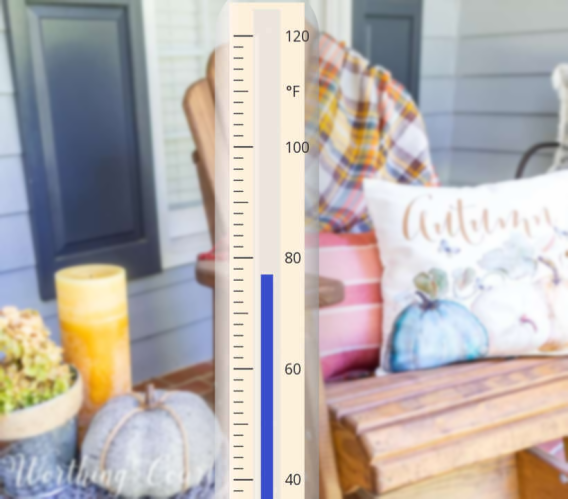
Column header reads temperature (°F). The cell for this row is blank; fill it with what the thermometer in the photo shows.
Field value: 77 °F
